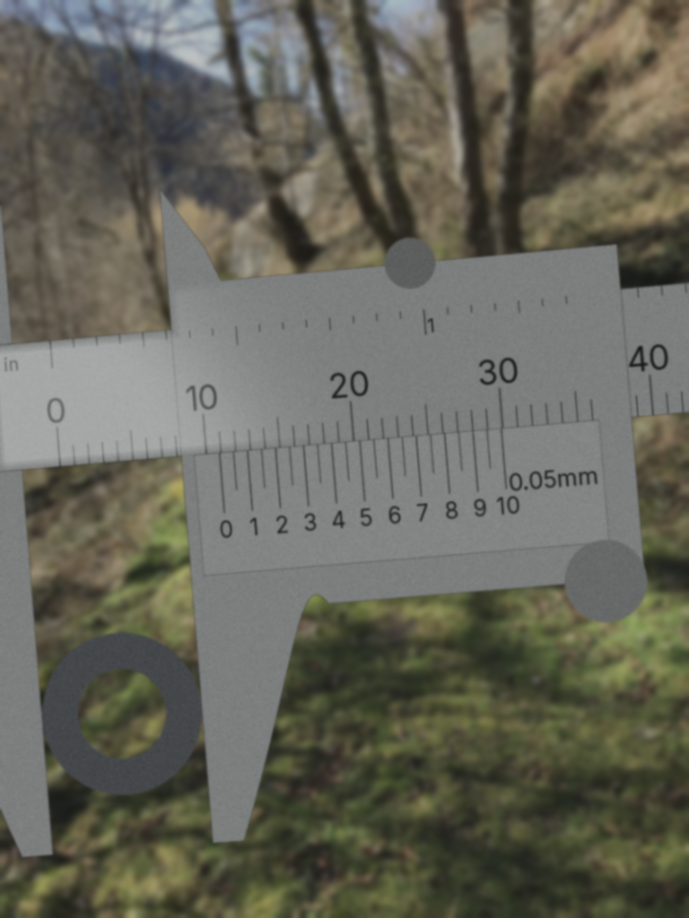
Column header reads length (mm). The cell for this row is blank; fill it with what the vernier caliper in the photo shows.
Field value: 10.9 mm
